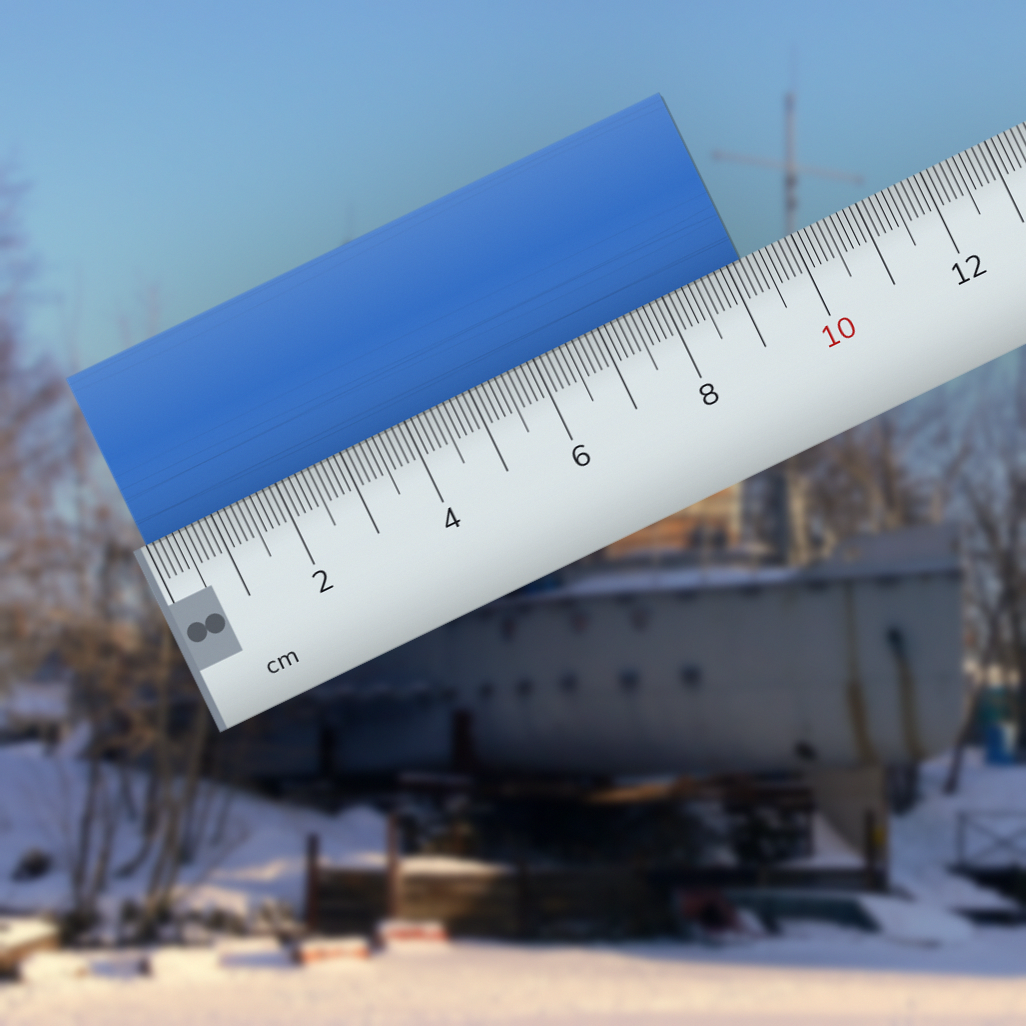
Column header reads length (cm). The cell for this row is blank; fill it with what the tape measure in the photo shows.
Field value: 9.2 cm
